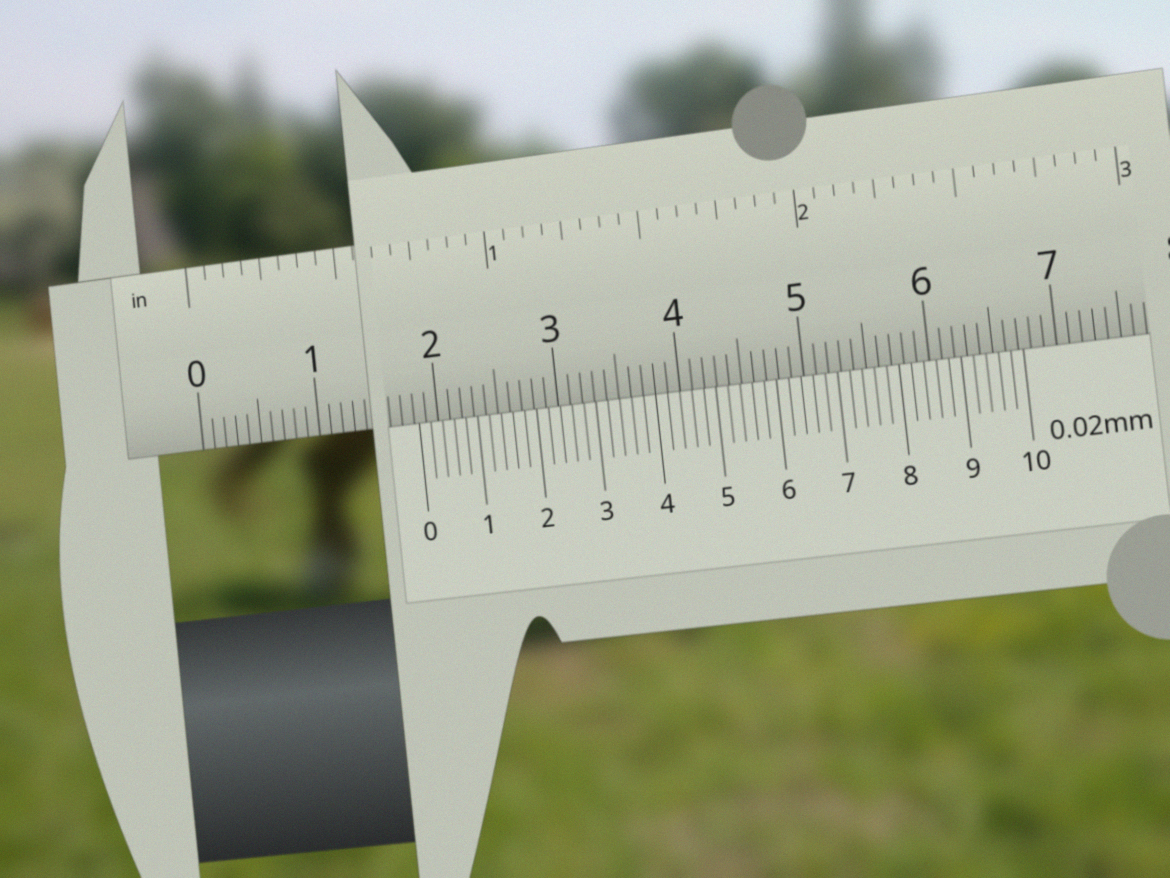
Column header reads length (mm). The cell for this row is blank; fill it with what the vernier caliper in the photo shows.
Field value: 18.4 mm
